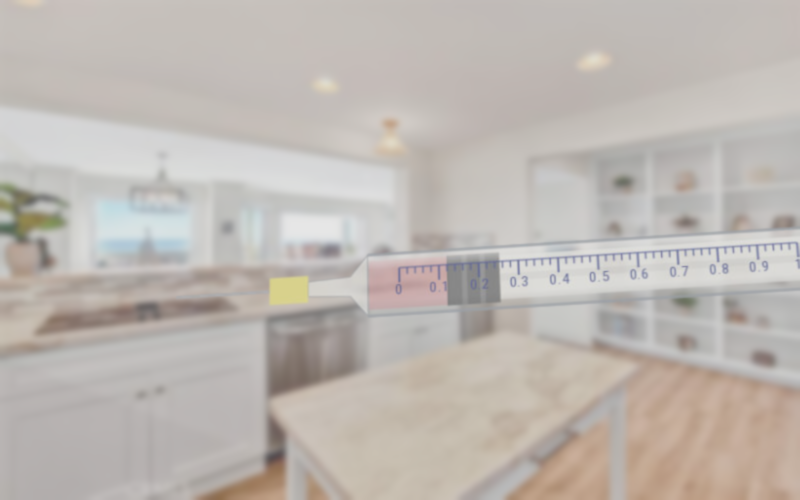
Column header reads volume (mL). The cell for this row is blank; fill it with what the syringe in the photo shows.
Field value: 0.12 mL
